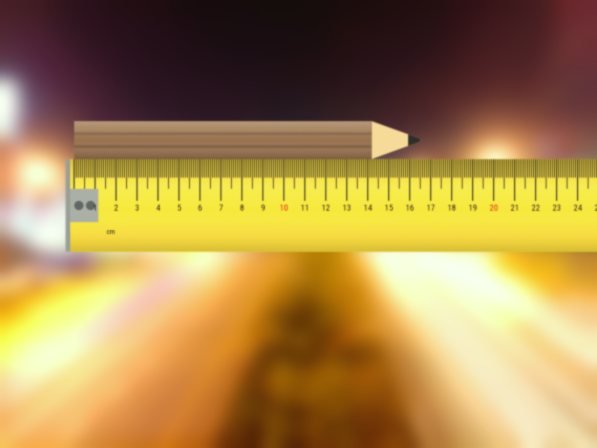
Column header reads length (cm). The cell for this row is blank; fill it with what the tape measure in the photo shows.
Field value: 16.5 cm
